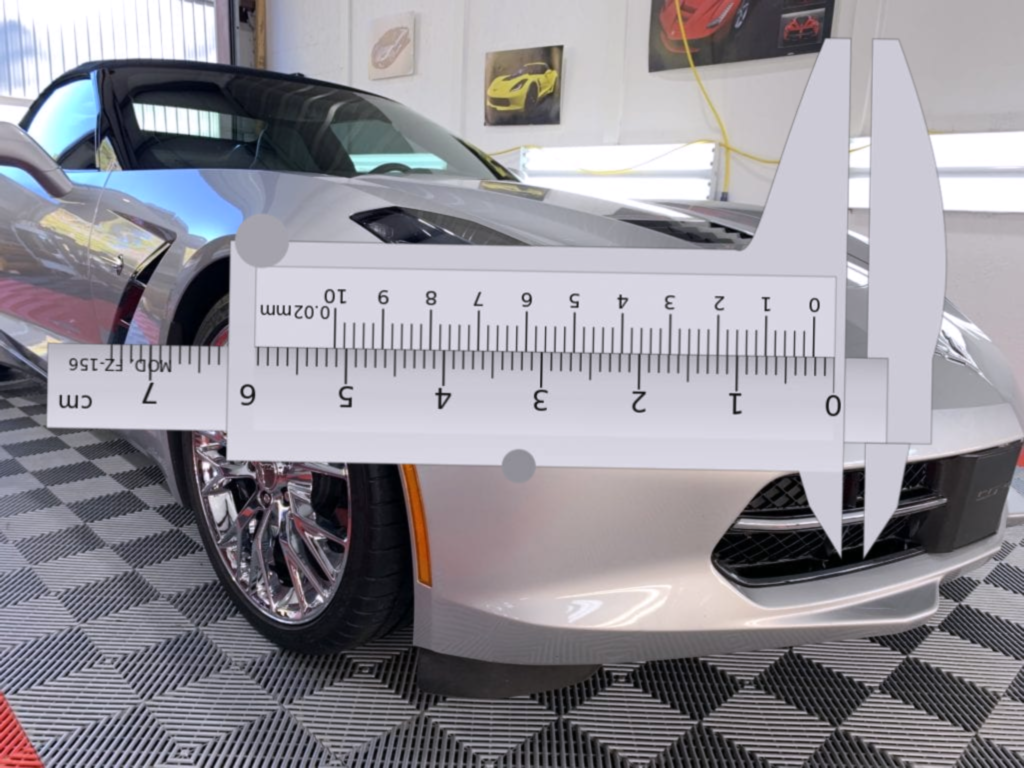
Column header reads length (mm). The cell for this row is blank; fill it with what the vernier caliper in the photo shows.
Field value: 2.2 mm
